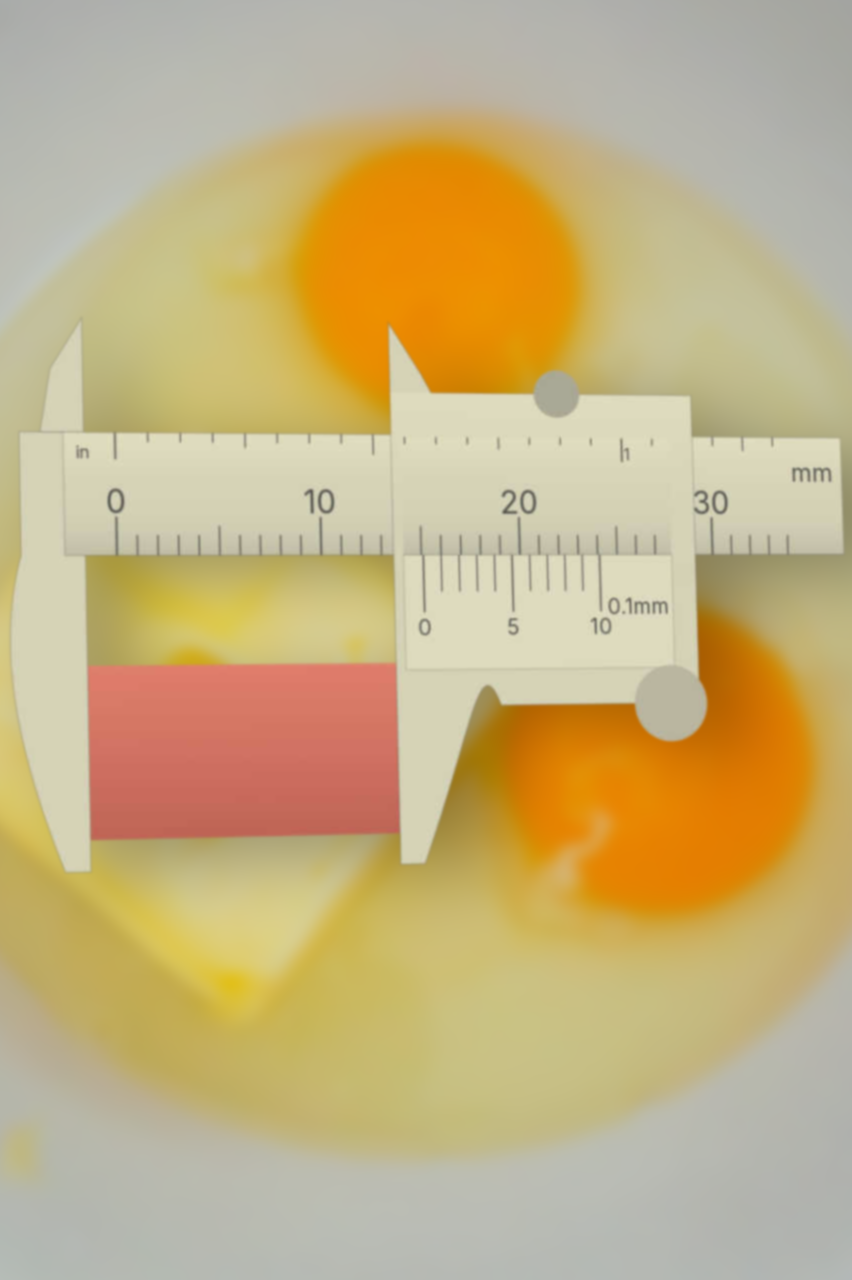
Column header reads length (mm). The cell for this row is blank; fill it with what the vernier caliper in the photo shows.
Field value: 15.1 mm
